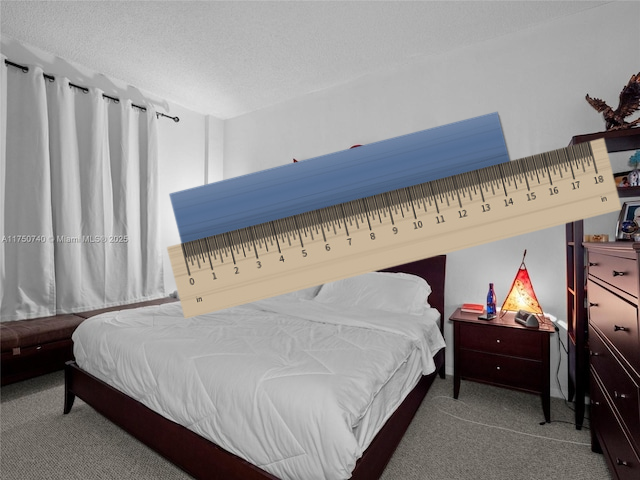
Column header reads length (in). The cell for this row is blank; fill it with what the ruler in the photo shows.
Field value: 14.5 in
